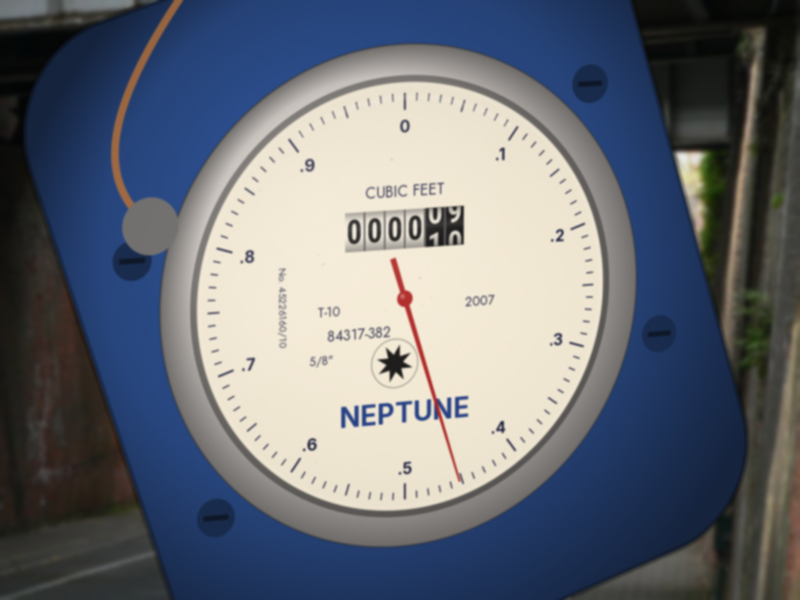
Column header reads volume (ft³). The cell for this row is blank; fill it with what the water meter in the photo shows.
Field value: 9.45 ft³
